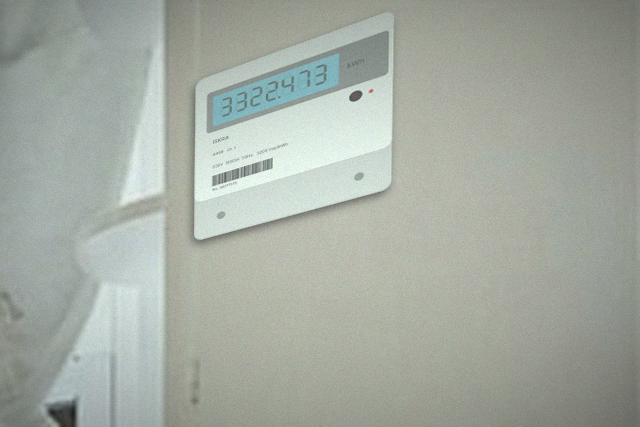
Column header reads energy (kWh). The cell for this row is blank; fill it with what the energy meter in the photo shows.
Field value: 3322.473 kWh
